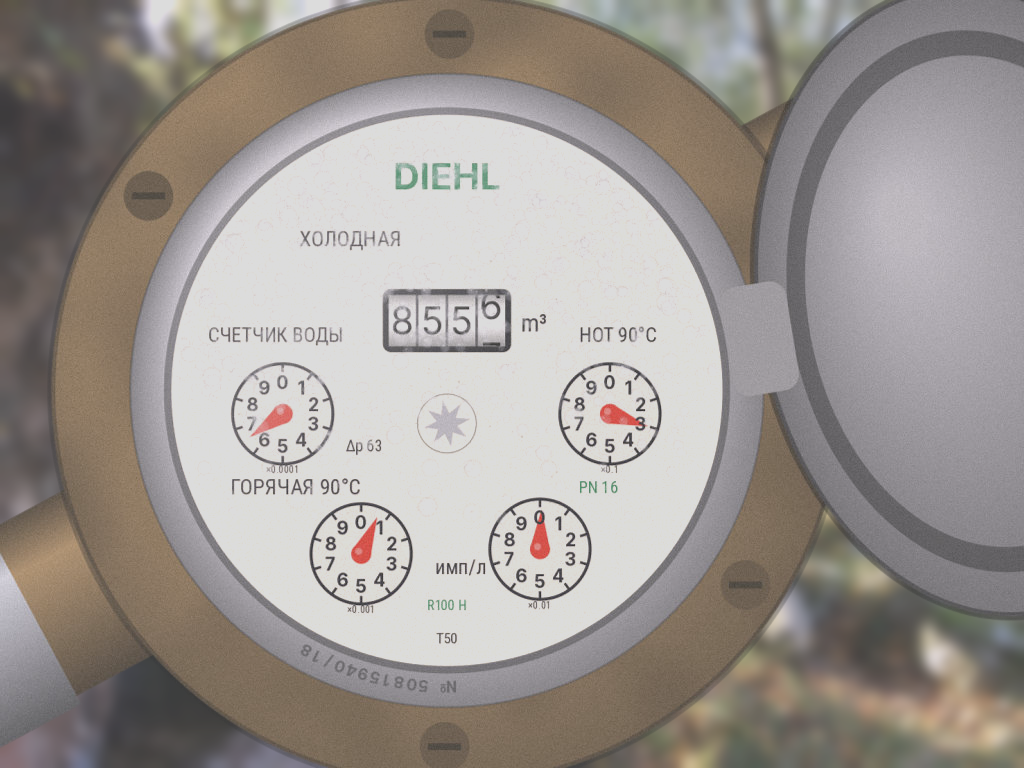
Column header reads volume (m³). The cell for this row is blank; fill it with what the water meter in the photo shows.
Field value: 8556.3006 m³
